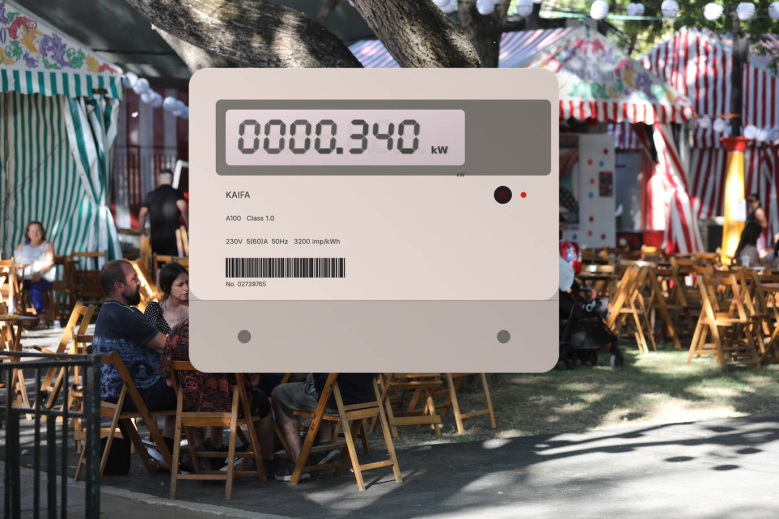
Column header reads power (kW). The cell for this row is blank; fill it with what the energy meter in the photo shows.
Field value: 0.340 kW
